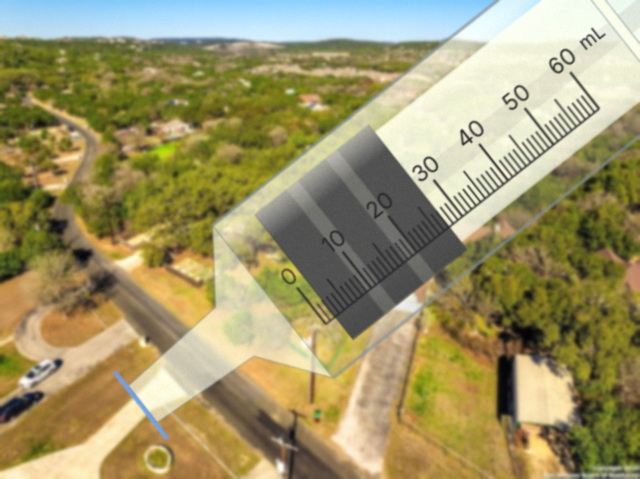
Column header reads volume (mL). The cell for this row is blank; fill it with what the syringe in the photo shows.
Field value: 2 mL
